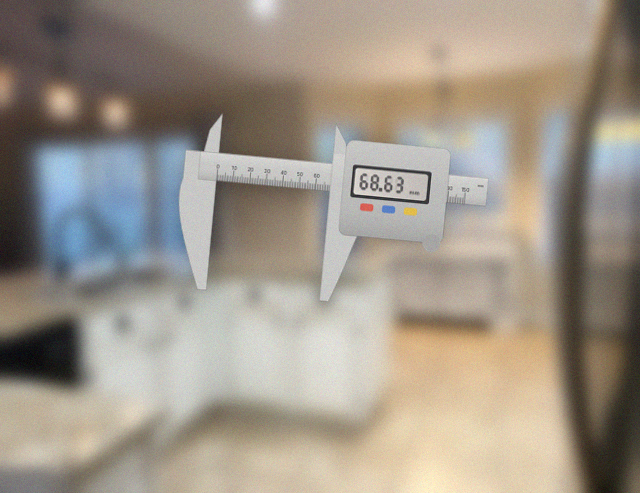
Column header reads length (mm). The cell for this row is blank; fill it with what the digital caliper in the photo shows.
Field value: 68.63 mm
